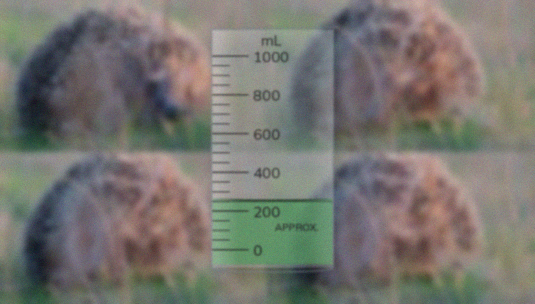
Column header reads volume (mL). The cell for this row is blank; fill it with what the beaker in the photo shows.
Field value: 250 mL
